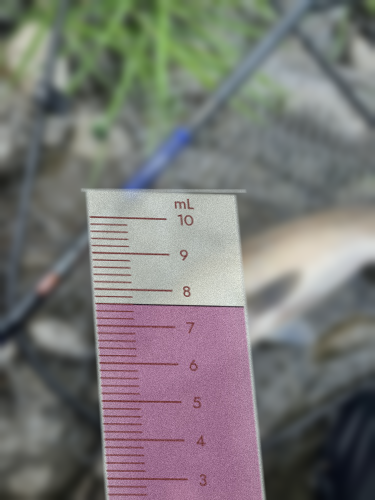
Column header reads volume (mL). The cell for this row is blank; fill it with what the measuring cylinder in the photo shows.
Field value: 7.6 mL
